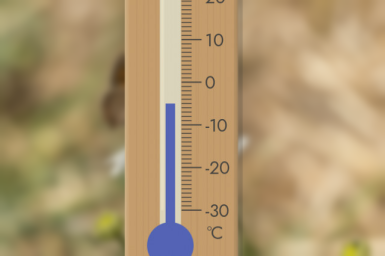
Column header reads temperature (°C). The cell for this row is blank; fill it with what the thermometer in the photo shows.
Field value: -5 °C
